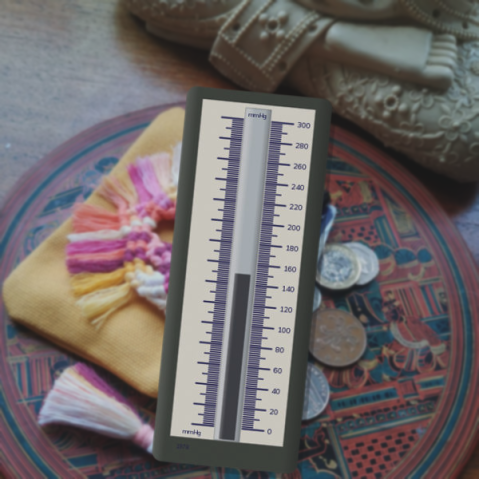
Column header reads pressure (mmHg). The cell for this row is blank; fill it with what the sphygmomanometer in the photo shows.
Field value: 150 mmHg
